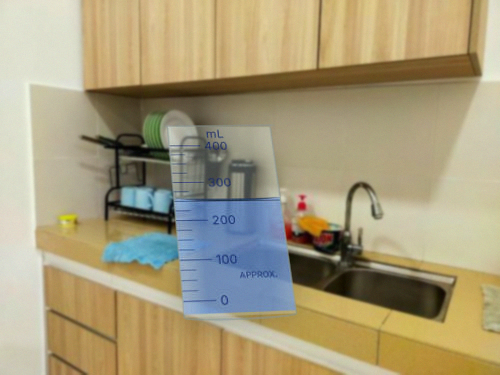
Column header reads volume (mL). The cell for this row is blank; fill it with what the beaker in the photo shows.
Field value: 250 mL
